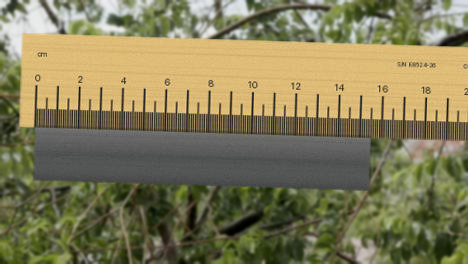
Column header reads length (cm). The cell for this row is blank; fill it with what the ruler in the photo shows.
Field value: 15.5 cm
